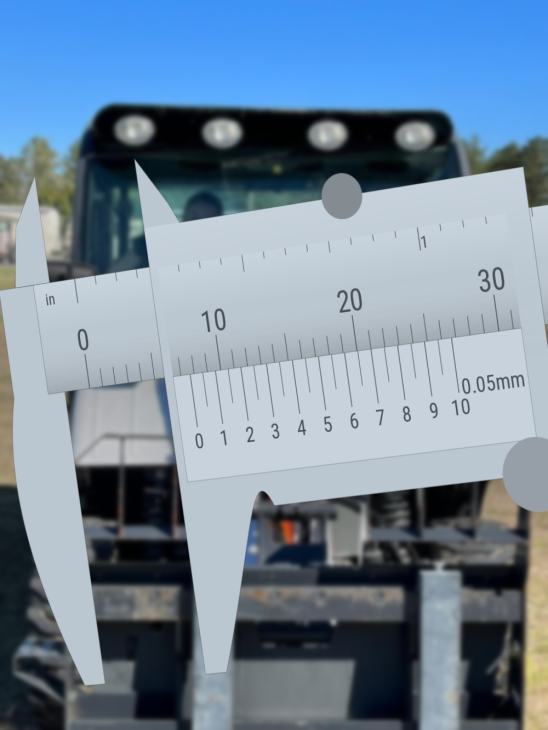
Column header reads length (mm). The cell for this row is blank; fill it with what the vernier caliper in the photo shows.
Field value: 7.7 mm
